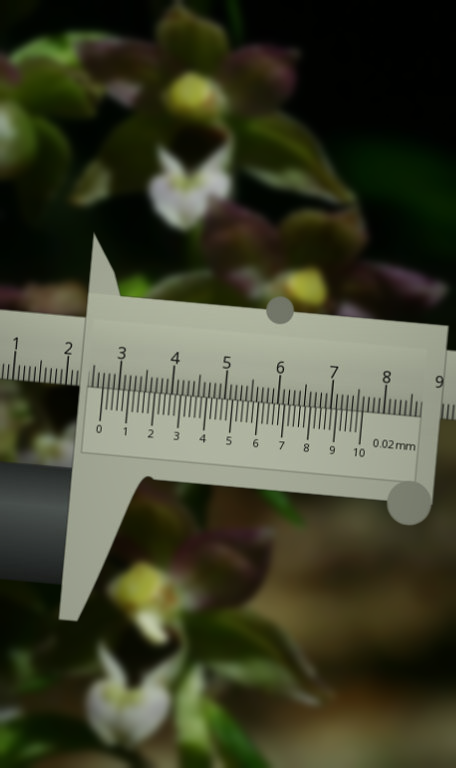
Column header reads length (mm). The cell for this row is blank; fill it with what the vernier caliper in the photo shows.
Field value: 27.0 mm
